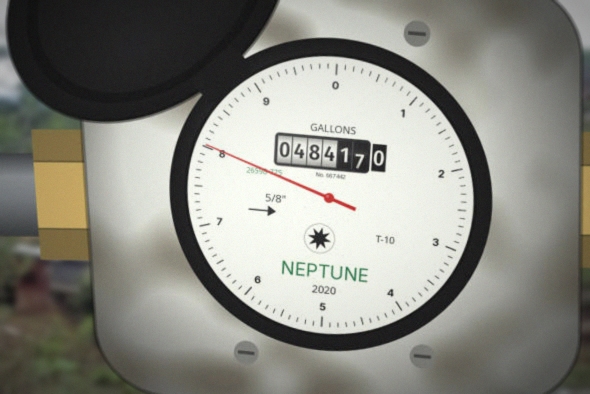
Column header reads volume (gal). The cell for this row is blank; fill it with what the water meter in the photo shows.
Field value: 484168.0 gal
